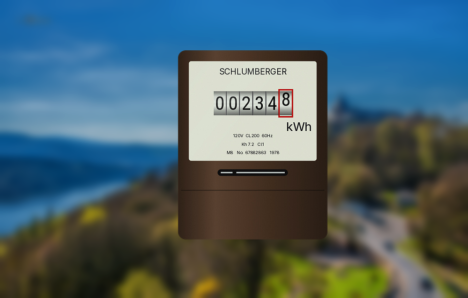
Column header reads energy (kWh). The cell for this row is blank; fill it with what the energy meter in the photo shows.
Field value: 234.8 kWh
